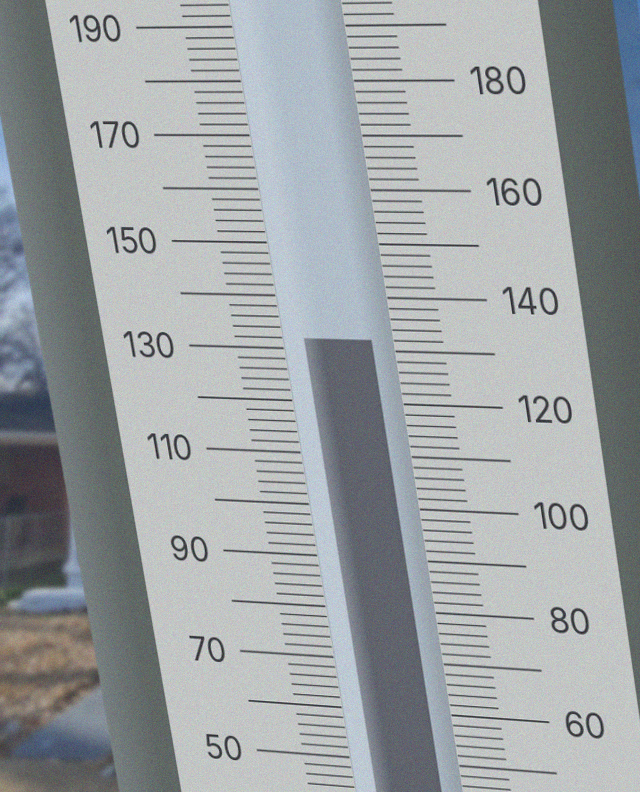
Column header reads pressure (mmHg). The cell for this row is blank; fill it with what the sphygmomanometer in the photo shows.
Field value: 132 mmHg
